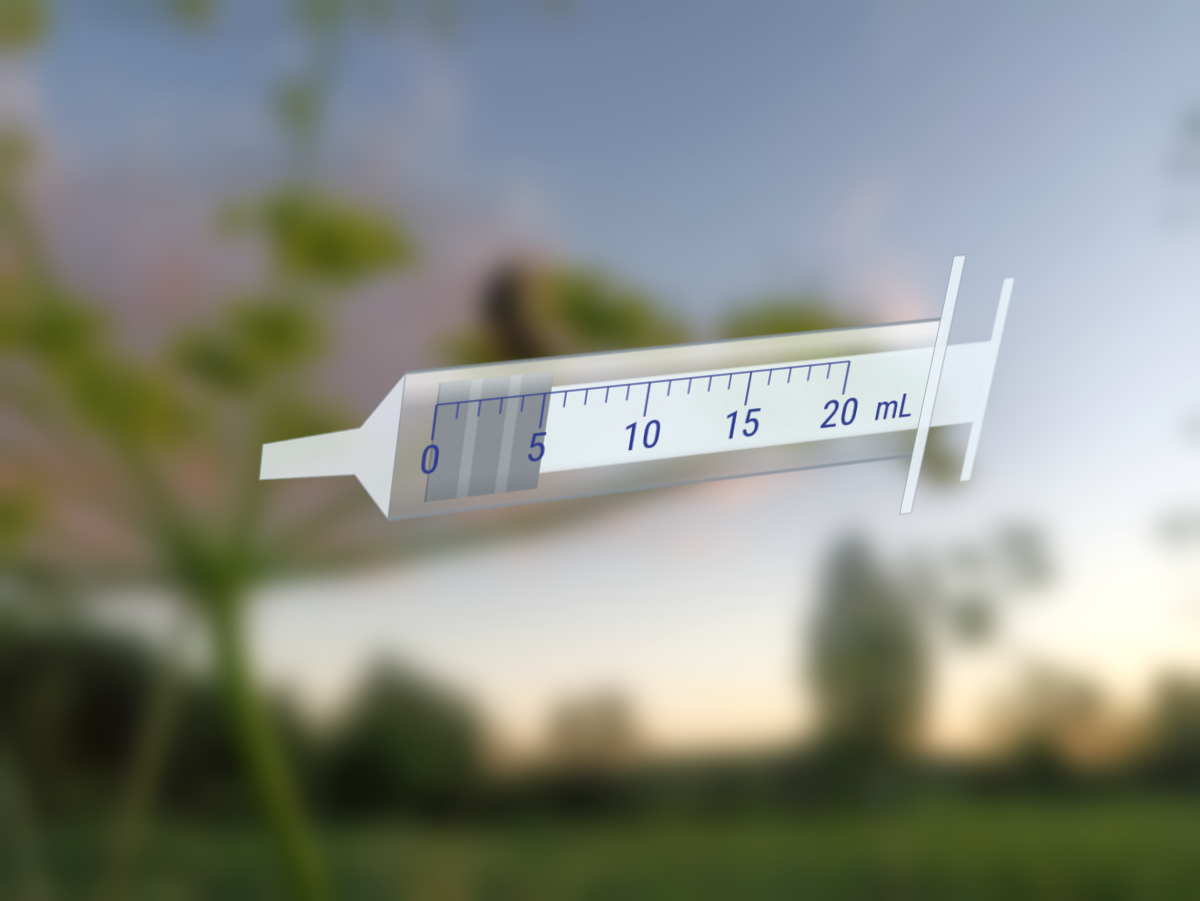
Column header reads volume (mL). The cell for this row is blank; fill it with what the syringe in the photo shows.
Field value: 0 mL
